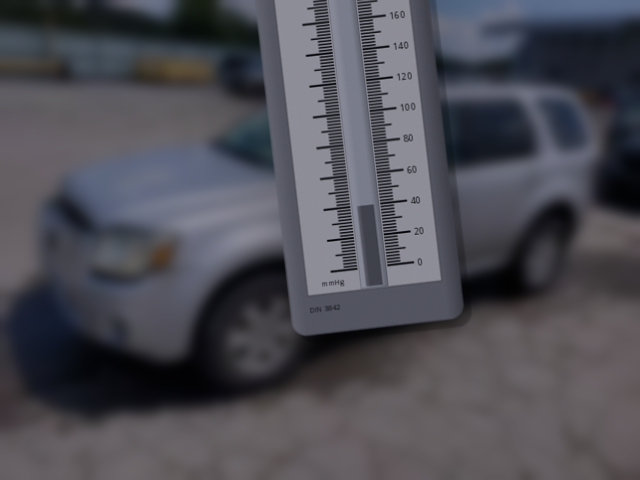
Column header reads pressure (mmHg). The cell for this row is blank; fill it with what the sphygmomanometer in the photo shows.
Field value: 40 mmHg
